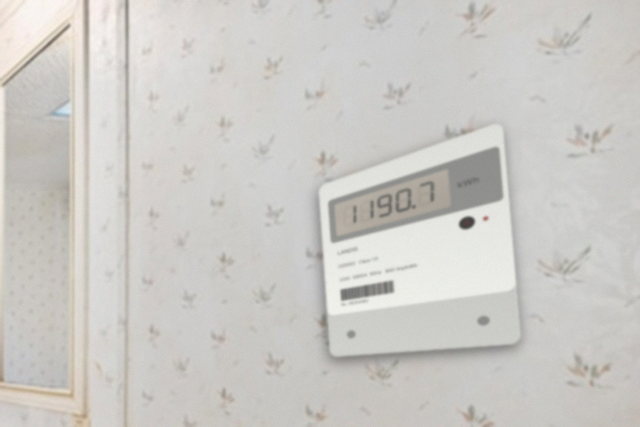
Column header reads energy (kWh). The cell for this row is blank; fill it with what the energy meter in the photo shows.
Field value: 1190.7 kWh
